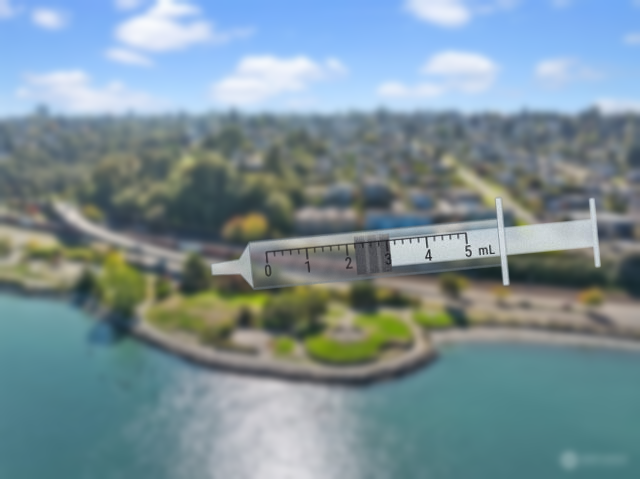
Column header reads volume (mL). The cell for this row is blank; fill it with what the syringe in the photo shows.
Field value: 2.2 mL
